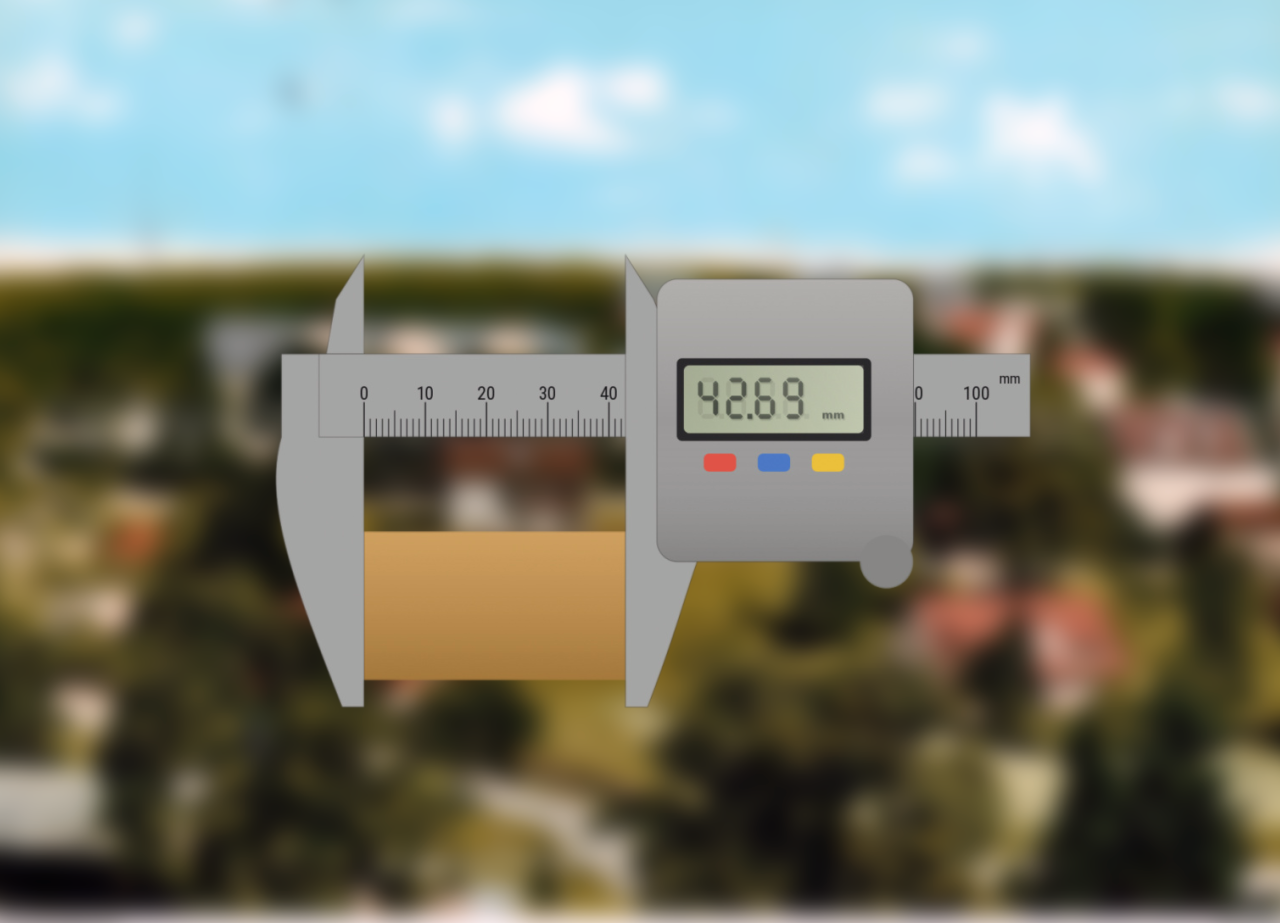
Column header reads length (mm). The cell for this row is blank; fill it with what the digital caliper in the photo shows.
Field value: 42.69 mm
